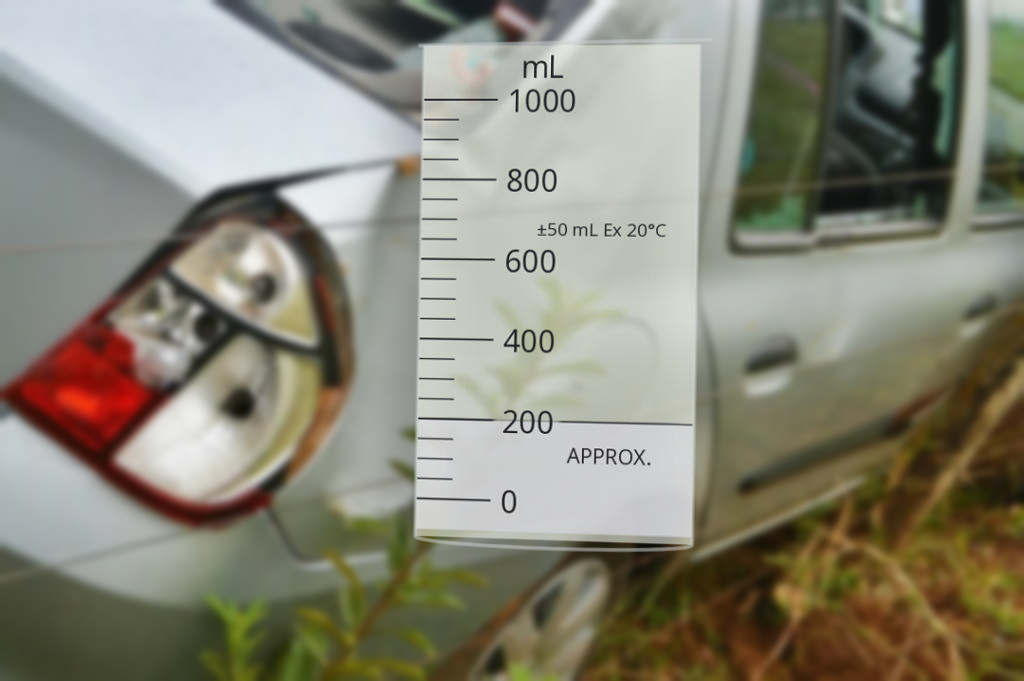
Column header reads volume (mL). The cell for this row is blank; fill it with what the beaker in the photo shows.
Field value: 200 mL
